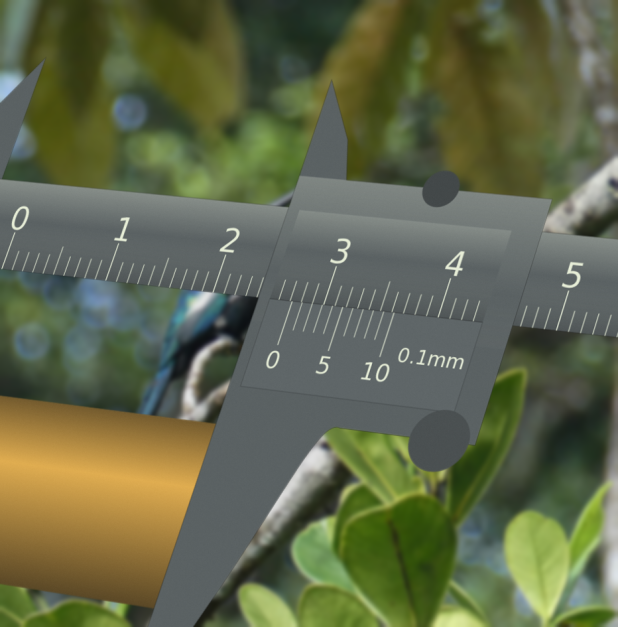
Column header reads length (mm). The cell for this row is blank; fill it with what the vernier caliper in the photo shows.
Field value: 27.2 mm
